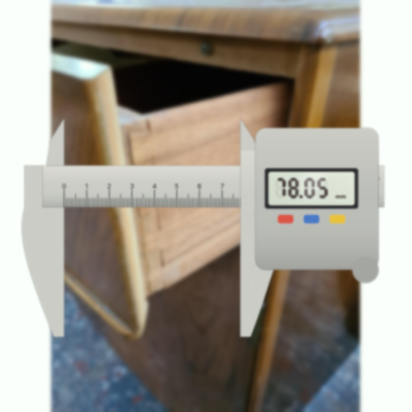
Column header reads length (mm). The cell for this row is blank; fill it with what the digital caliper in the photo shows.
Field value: 78.05 mm
